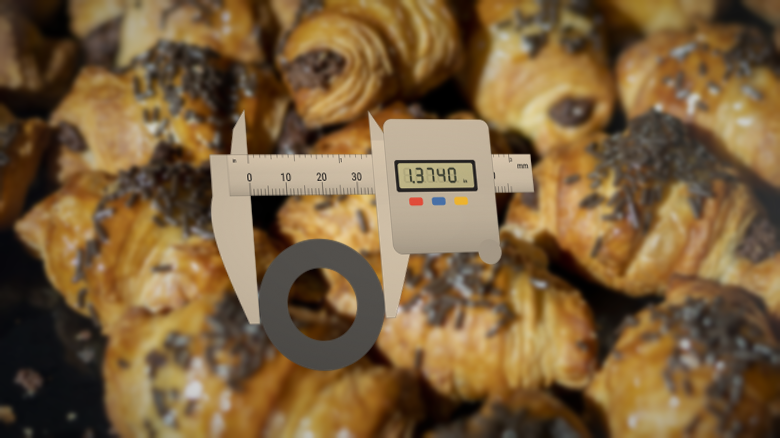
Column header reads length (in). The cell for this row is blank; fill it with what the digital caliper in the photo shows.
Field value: 1.3740 in
